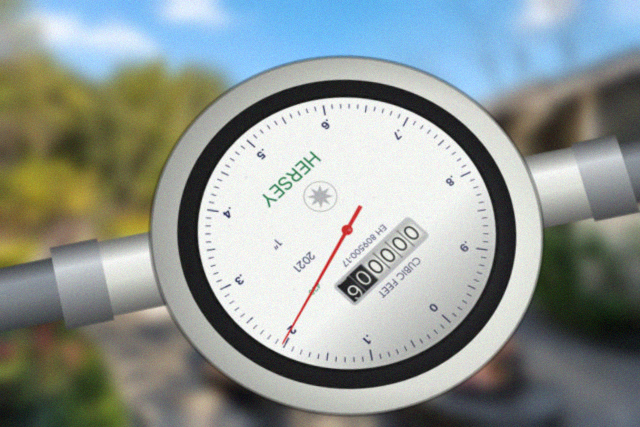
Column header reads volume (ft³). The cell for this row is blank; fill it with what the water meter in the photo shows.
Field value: 6.20 ft³
